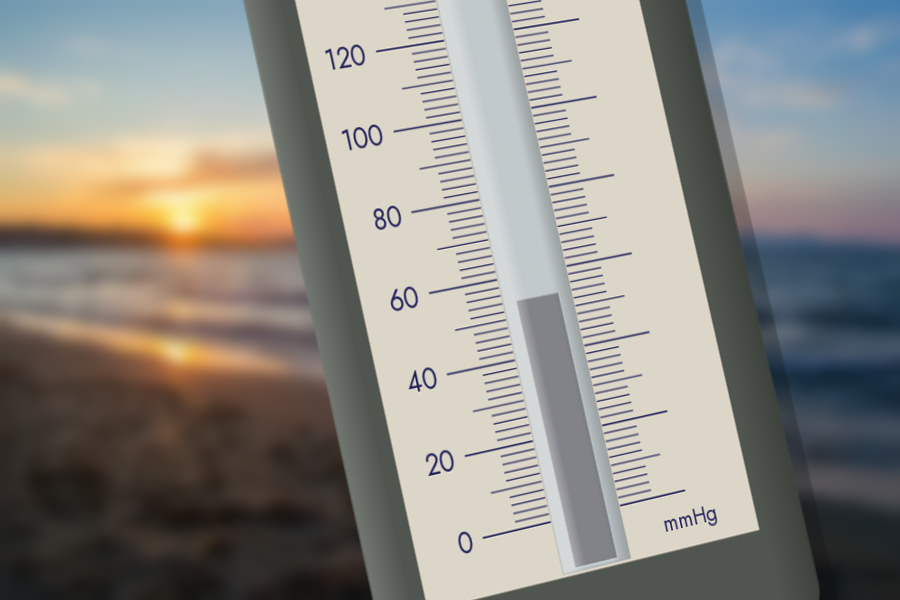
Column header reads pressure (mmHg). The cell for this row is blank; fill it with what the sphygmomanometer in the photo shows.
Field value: 54 mmHg
